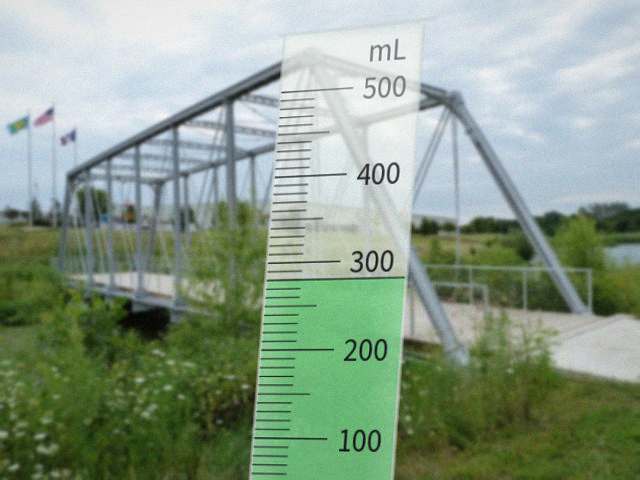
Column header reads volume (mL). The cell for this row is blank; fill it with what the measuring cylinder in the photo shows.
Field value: 280 mL
